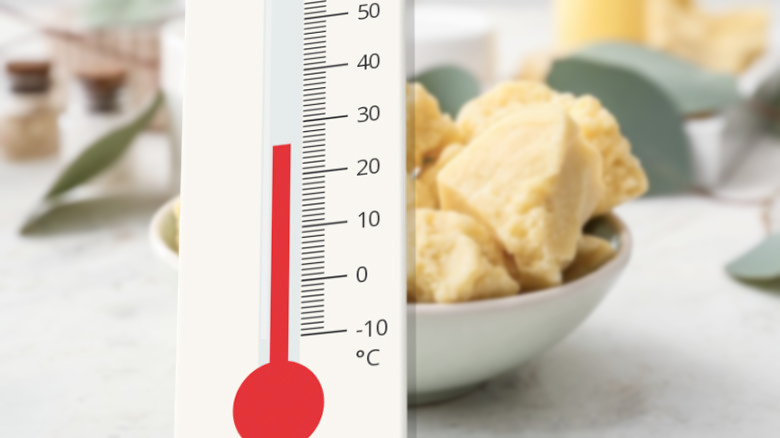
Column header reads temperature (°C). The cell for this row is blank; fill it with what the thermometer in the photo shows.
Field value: 26 °C
